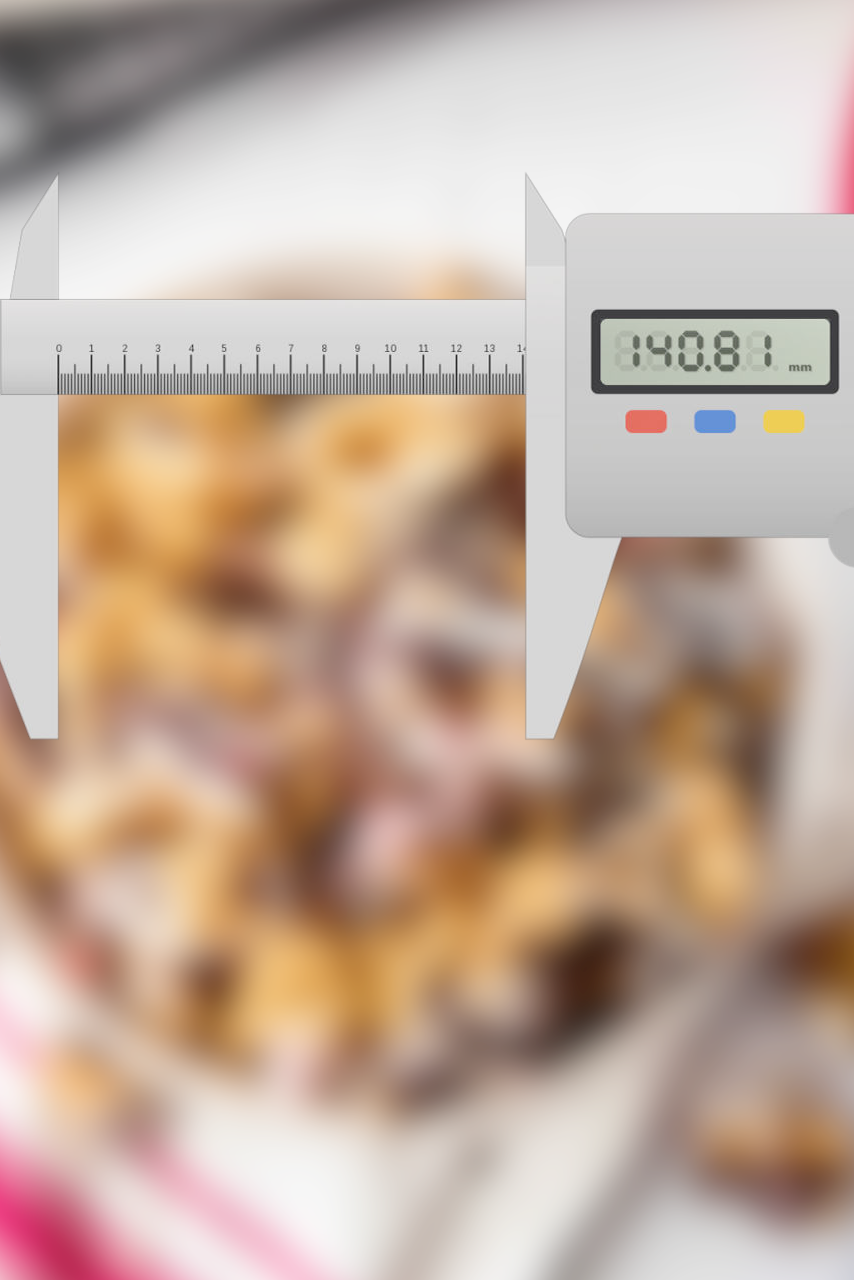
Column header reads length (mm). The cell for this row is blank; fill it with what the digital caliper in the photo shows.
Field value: 140.81 mm
